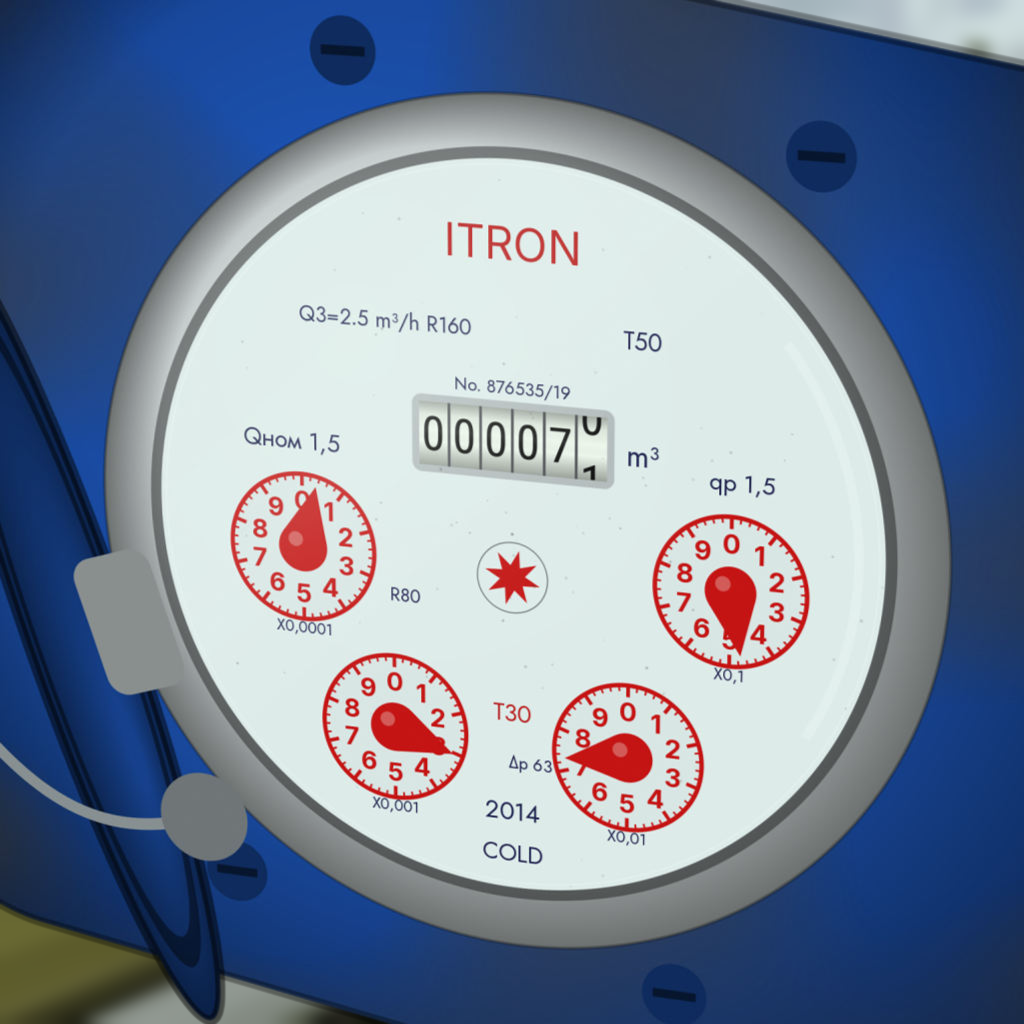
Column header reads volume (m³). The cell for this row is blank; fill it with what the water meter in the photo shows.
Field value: 70.4730 m³
